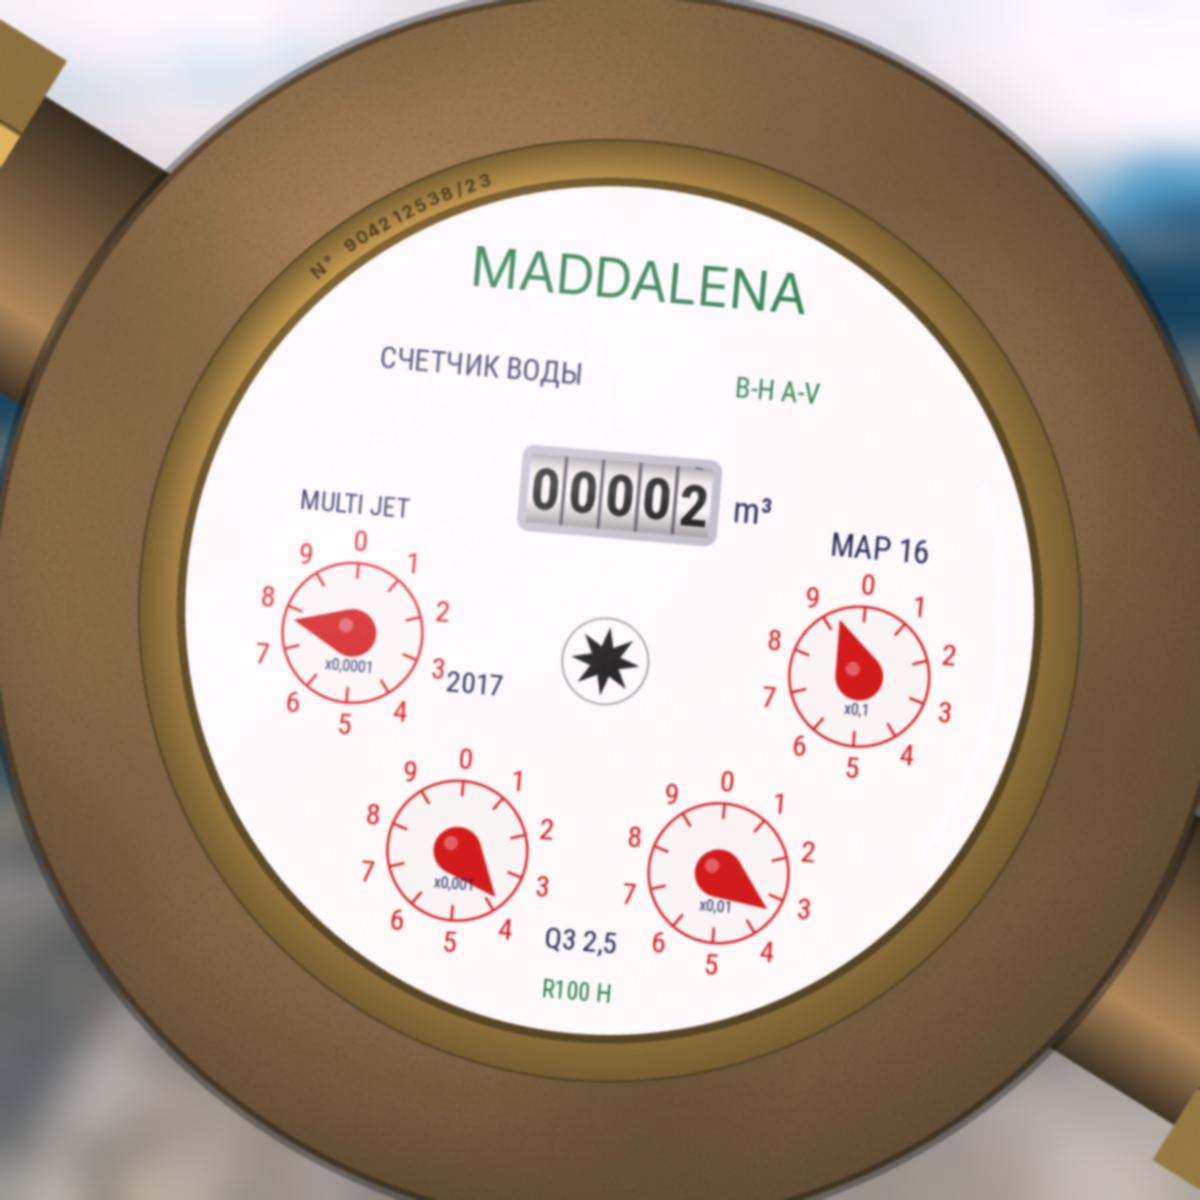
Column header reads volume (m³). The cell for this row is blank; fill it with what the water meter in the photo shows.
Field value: 1.9337 m³
